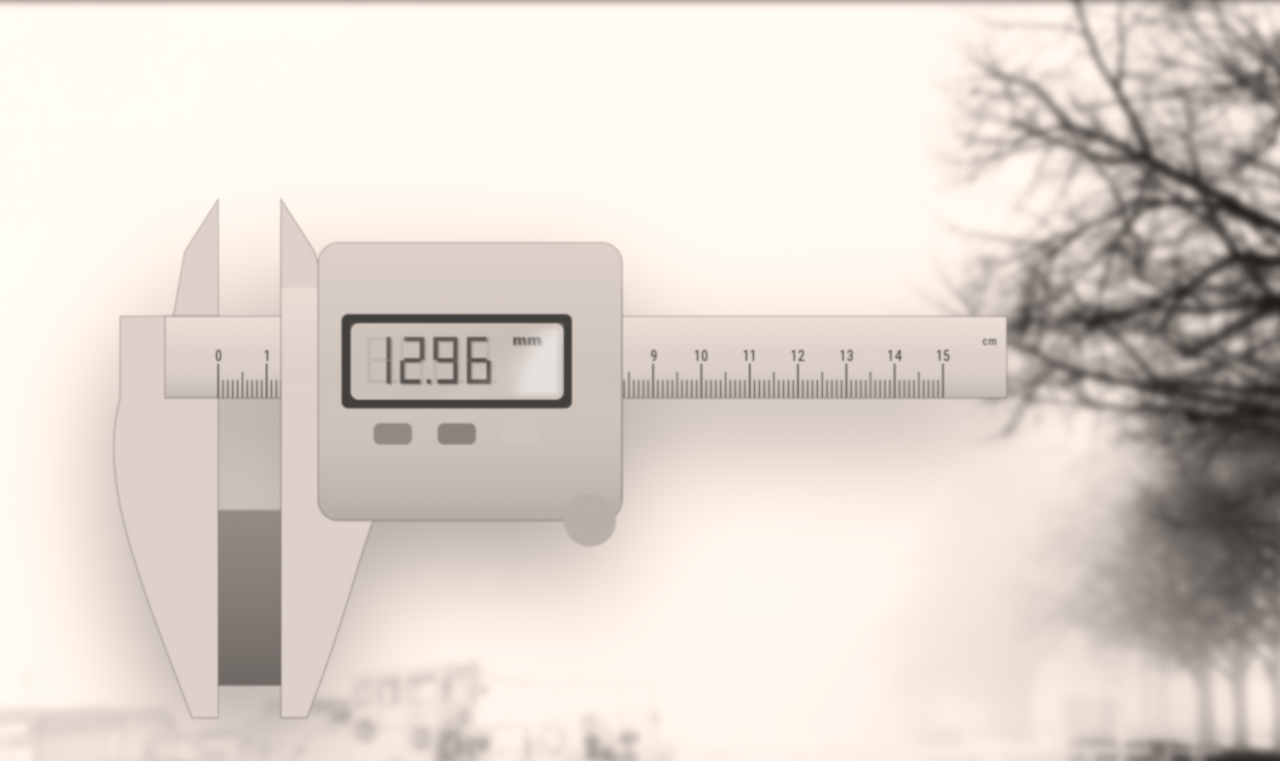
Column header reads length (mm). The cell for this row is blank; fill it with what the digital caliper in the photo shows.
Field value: 12.96 mm
